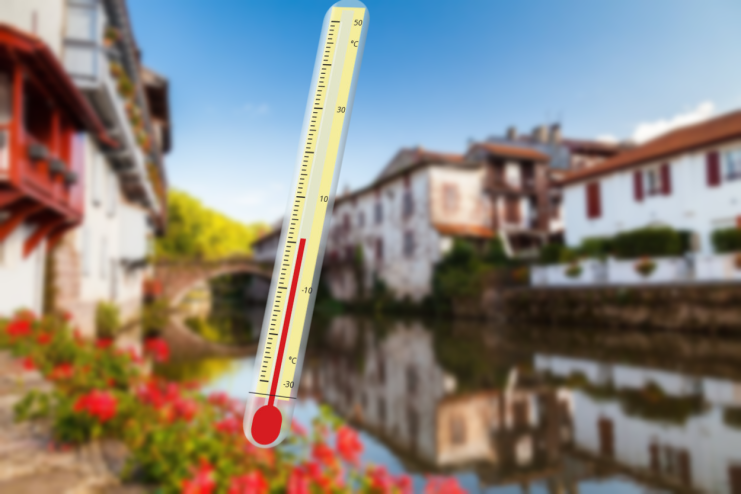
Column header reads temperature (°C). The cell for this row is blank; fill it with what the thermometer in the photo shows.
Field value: 1 °C
